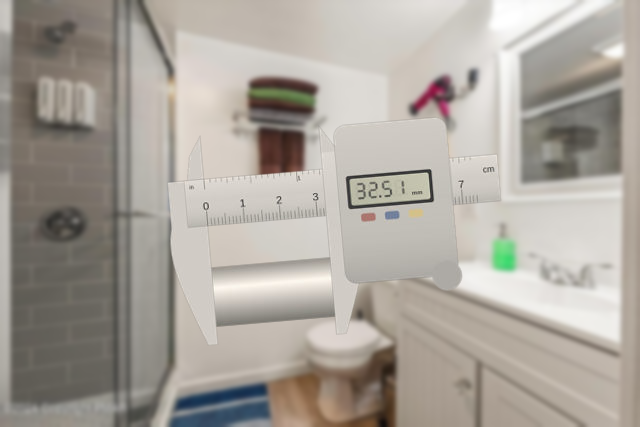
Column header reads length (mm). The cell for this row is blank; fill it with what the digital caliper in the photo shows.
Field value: 32.51 mm
